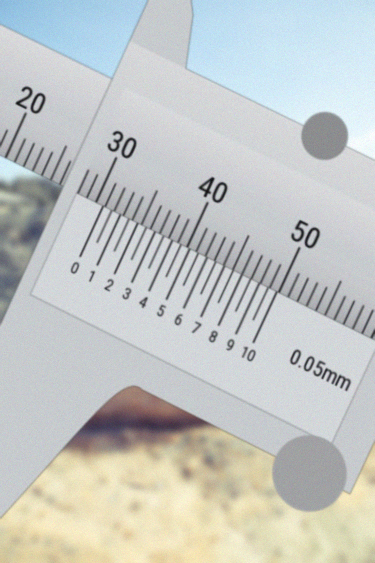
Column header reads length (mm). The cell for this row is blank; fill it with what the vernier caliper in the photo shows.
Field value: 30.8 mm
